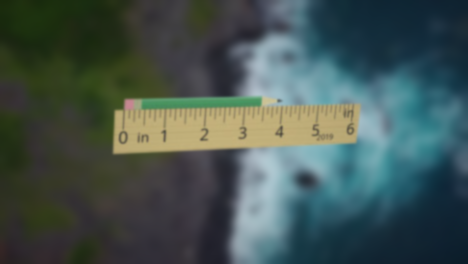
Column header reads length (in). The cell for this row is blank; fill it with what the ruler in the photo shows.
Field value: 4 in
